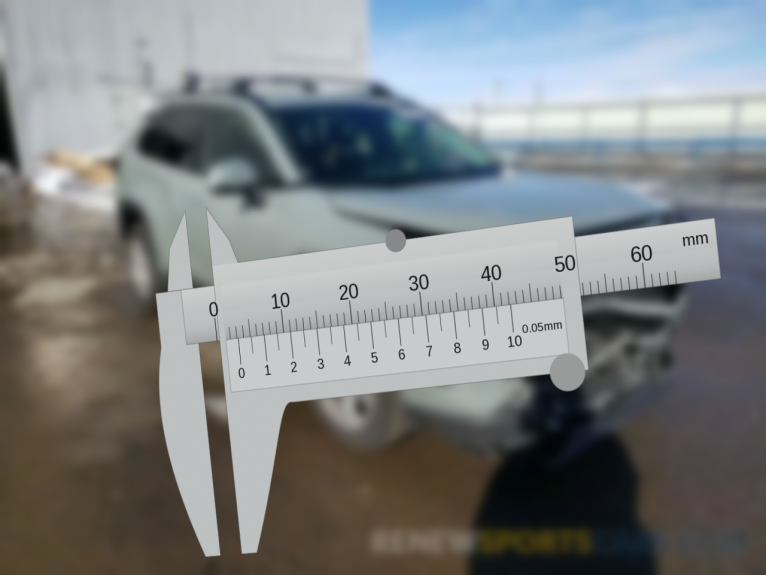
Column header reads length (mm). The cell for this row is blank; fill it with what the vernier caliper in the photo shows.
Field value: 3.2 mm
